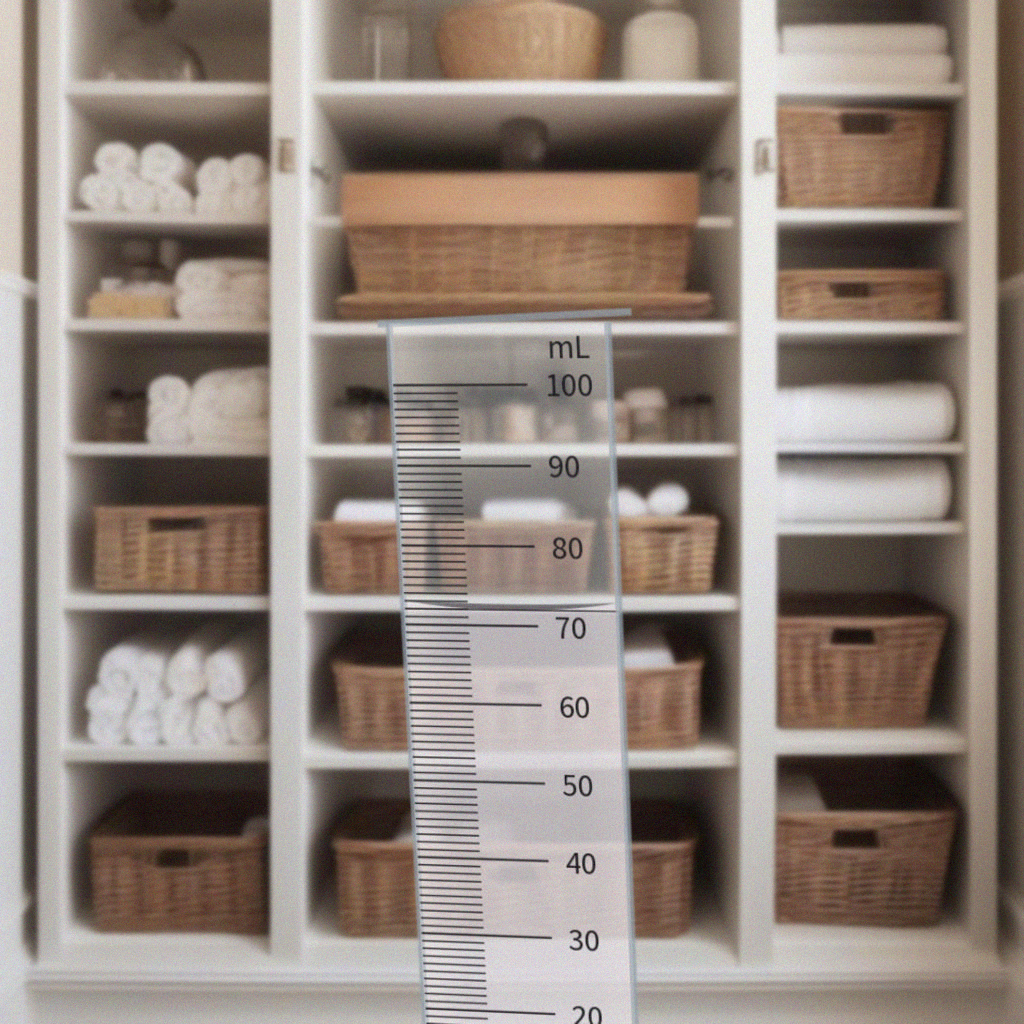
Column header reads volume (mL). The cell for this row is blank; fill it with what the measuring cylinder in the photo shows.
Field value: 72 mL
